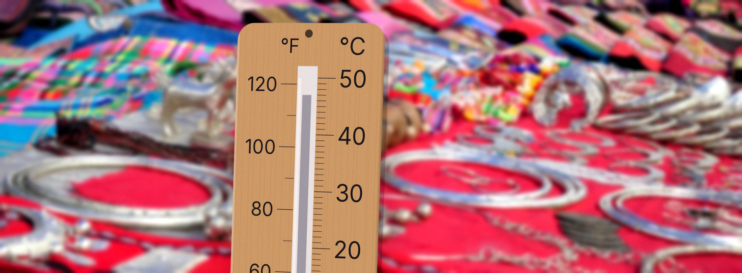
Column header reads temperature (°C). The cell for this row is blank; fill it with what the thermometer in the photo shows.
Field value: 47 °C
